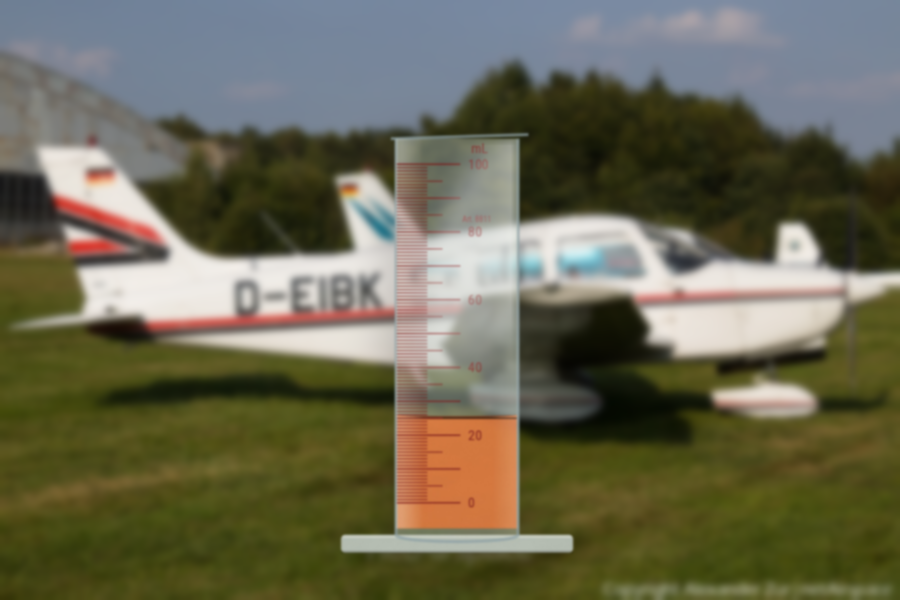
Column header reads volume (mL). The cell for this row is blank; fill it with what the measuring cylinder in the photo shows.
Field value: 25 mL
